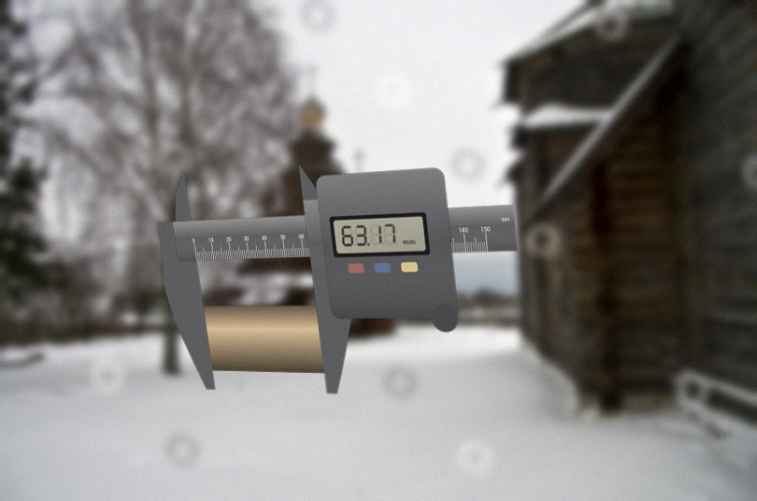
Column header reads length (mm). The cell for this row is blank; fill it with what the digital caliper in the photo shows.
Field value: 63.17 mm
